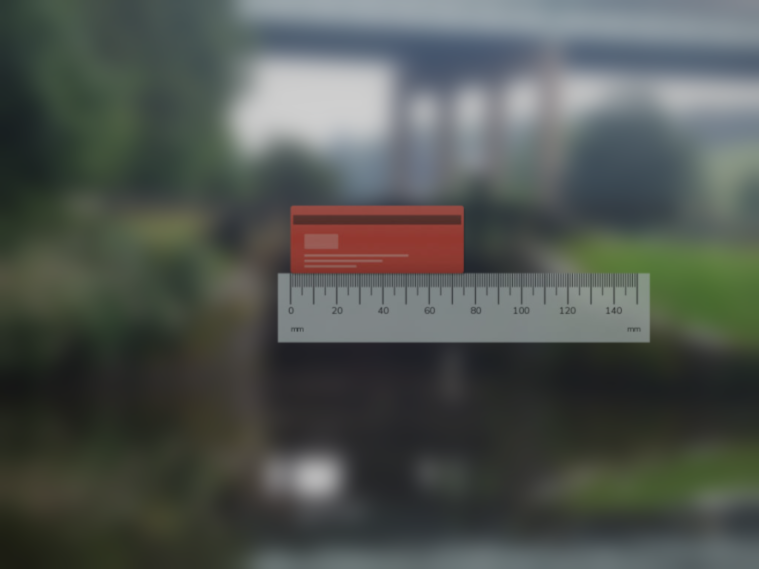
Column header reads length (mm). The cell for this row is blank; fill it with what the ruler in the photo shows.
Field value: 75 mm
